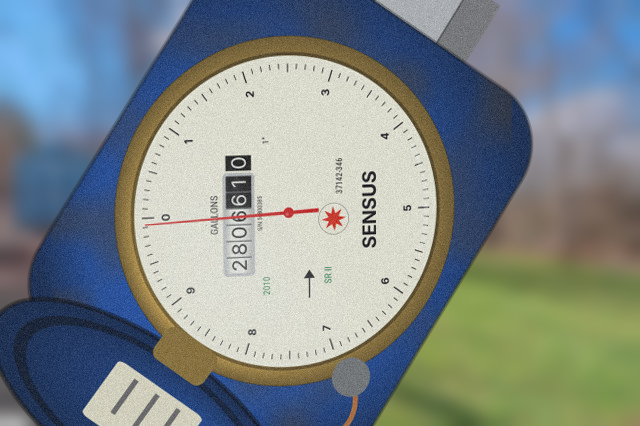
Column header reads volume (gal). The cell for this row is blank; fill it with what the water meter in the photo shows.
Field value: 2806609.9 gal
